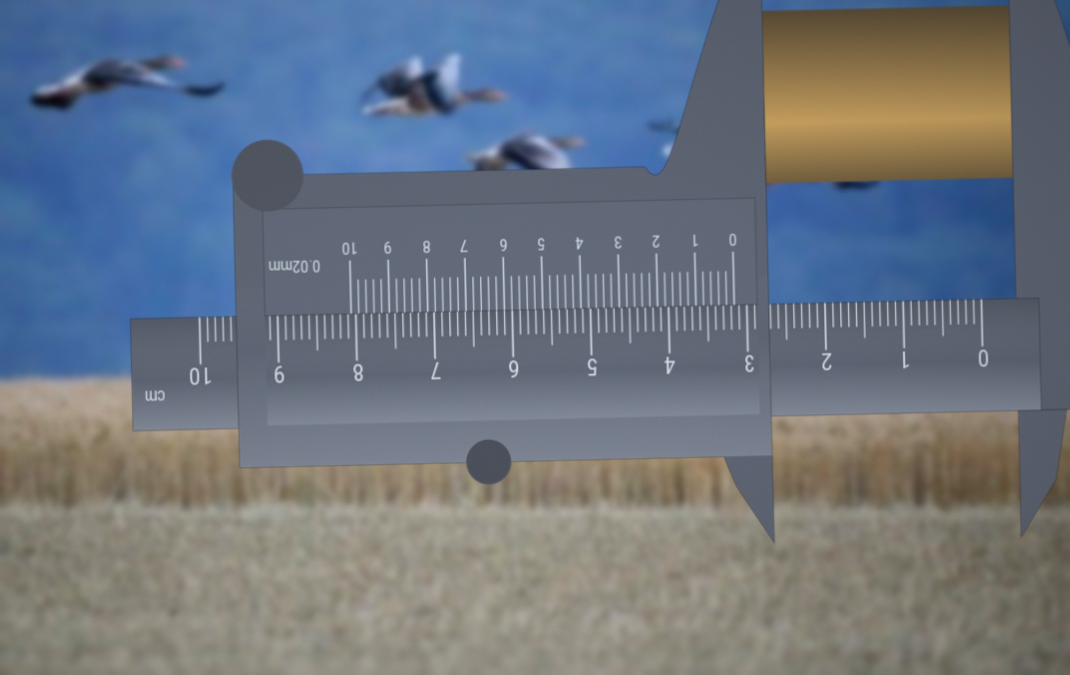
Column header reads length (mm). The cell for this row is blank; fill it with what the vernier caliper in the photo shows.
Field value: 31.6 mm
